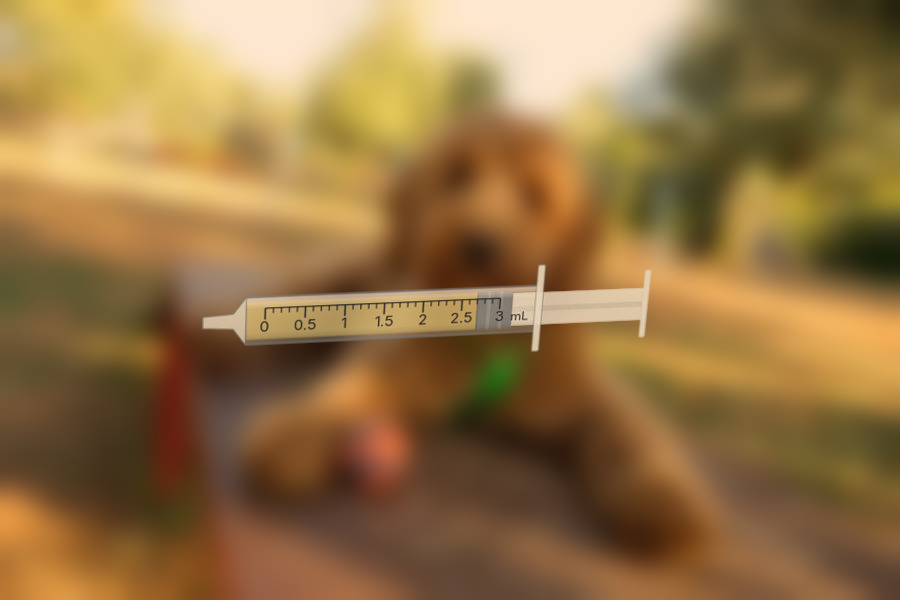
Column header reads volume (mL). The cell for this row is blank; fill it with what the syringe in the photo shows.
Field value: 2.7 mL
